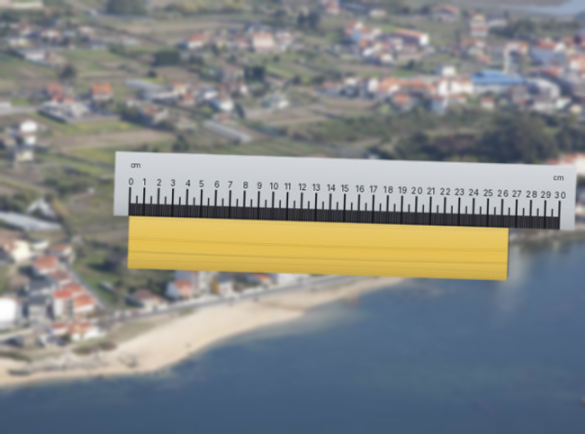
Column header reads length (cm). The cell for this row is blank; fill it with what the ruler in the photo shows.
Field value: 26.5 cm
